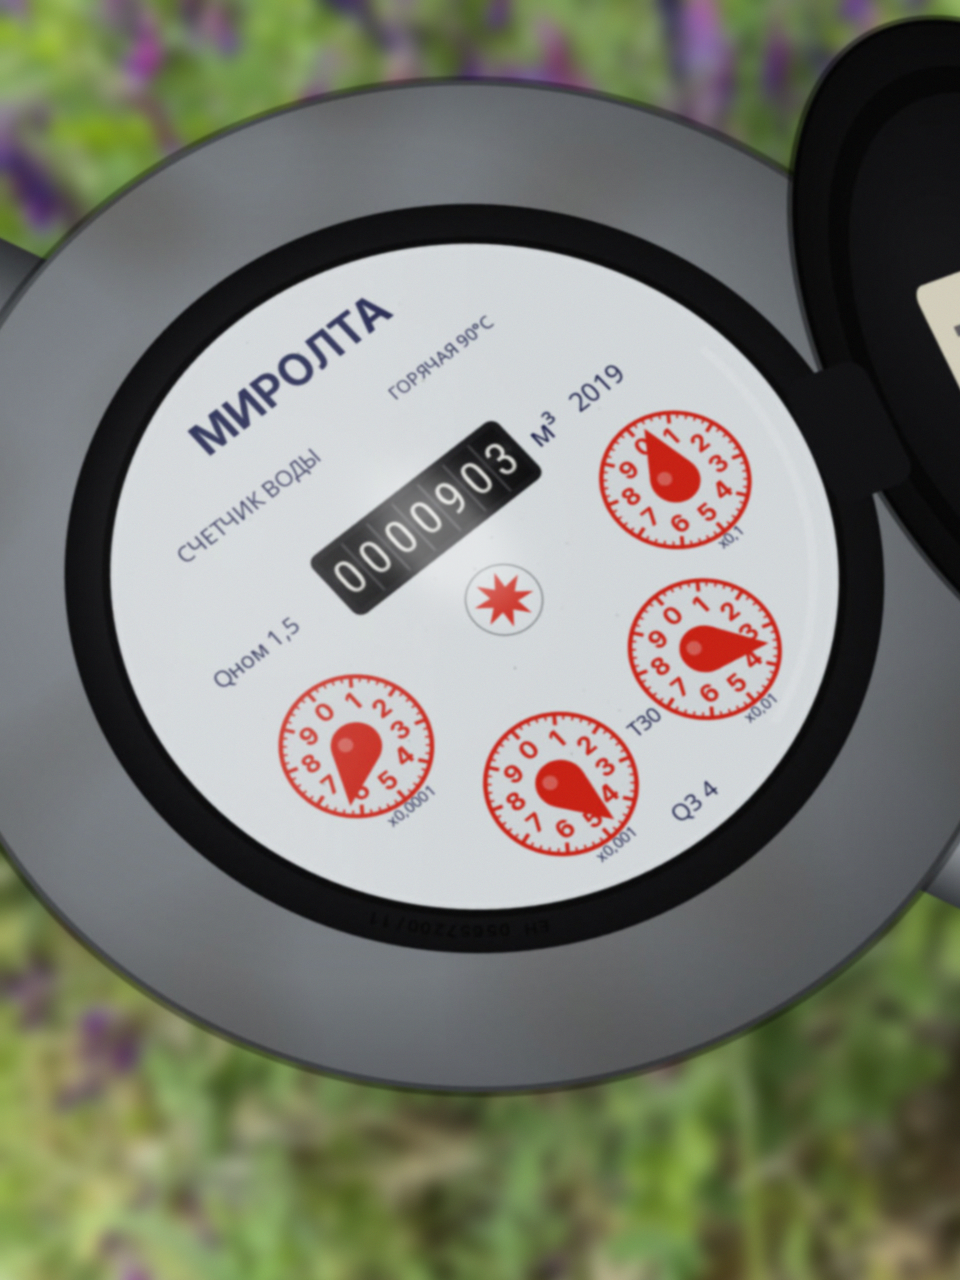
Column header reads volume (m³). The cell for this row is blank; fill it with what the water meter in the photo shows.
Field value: 903.0346 m³
